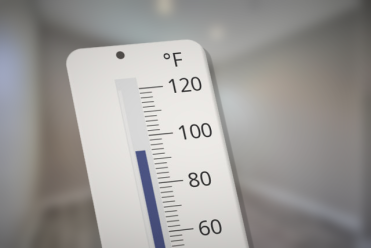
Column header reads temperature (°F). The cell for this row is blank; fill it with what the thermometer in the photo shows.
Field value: 94 °F
